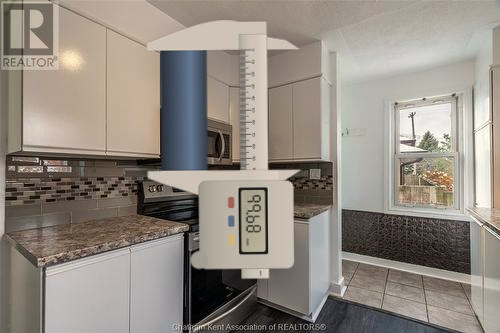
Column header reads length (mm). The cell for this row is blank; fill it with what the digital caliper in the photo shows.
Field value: 99.68 mm
